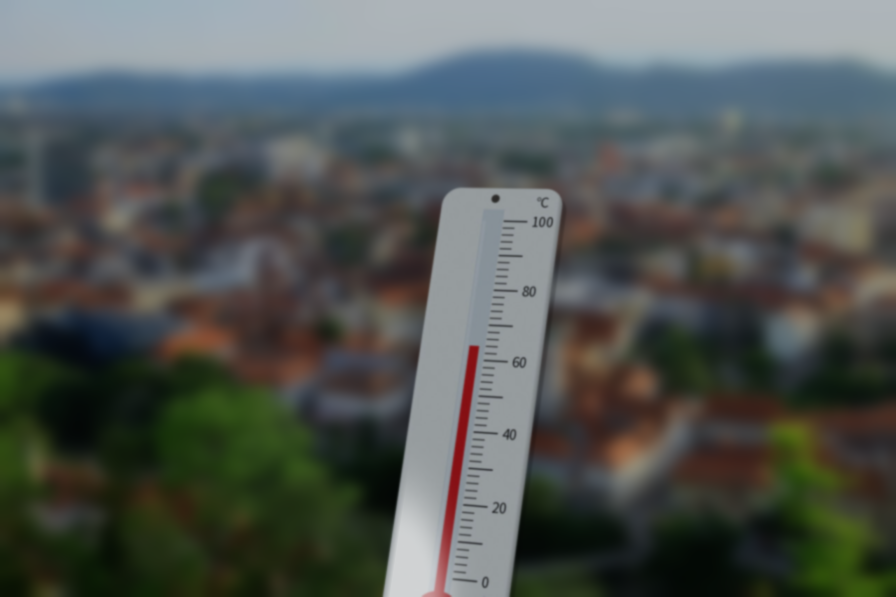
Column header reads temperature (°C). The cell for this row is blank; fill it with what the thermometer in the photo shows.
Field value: 64 °C
